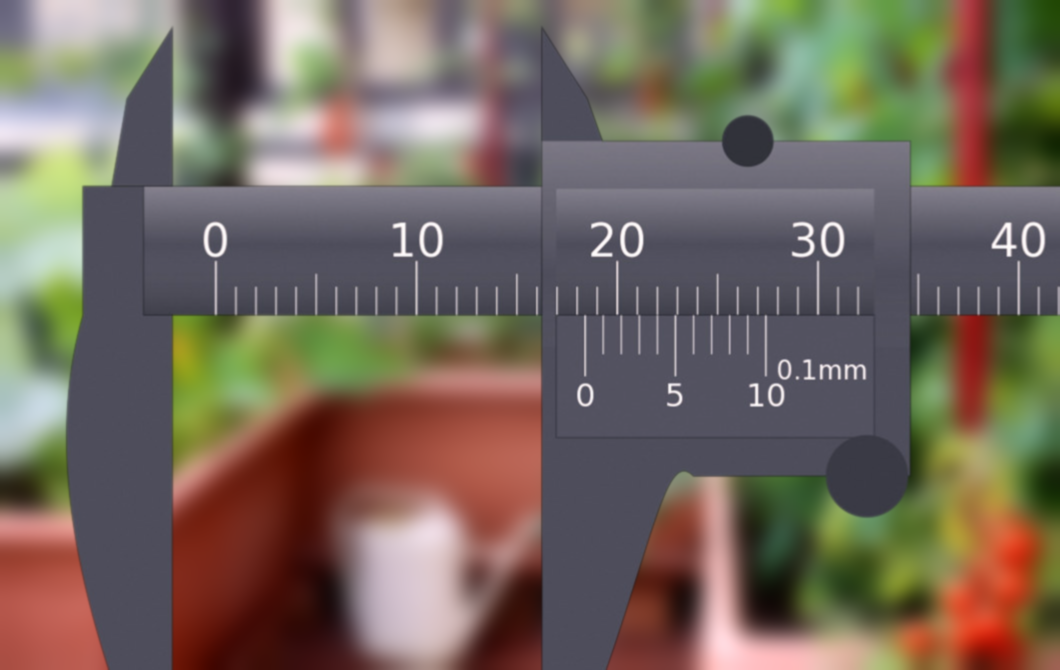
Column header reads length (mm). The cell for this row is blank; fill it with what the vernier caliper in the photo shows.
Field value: 18.4 mm
